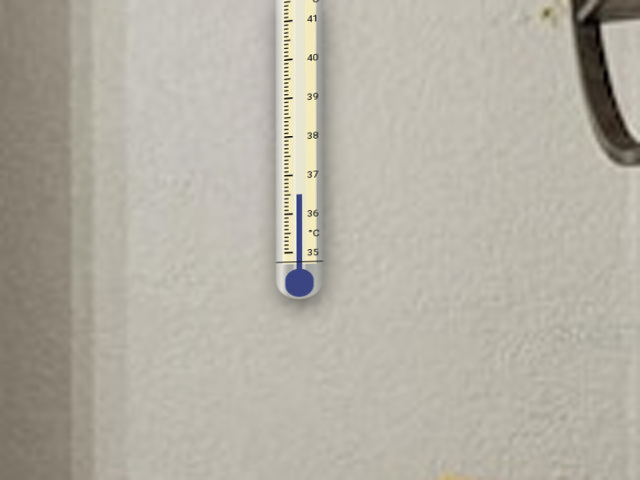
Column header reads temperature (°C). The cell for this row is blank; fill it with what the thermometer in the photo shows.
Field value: 36.5 °C
